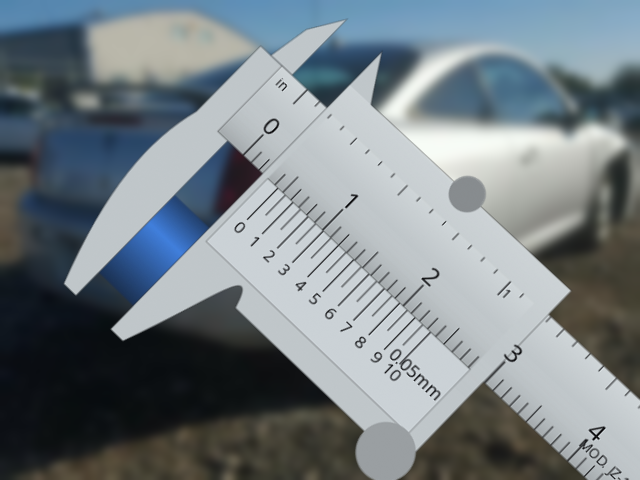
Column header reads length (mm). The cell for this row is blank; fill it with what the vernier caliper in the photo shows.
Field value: 4.4 mm
